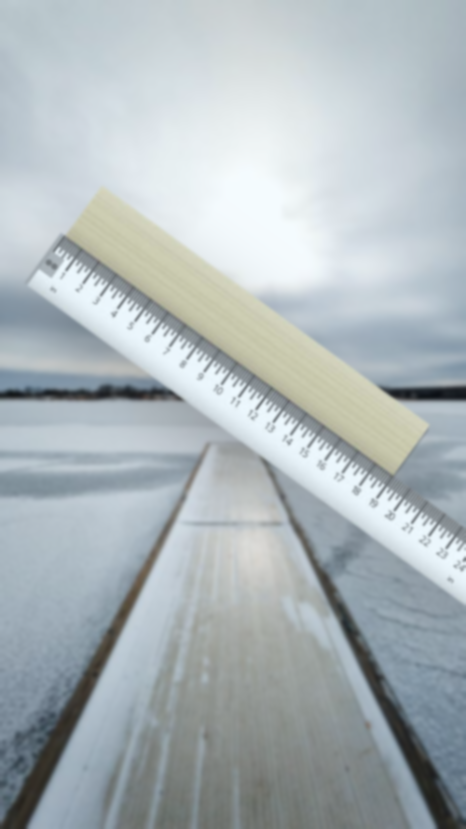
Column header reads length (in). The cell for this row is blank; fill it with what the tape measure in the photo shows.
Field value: 19 in
